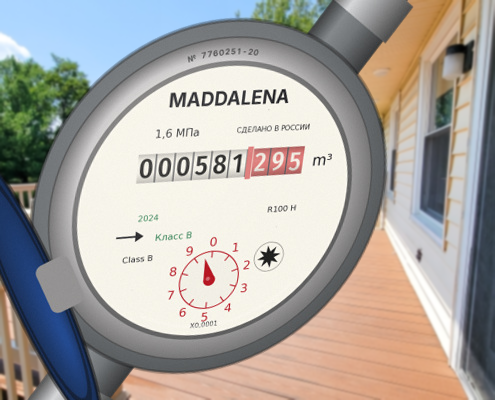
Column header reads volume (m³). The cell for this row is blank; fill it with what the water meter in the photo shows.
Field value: 581.2949 m³
